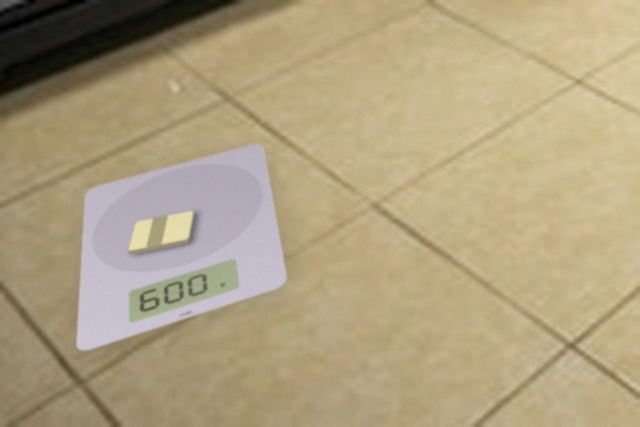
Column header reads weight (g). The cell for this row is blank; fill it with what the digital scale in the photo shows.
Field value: 600 g
